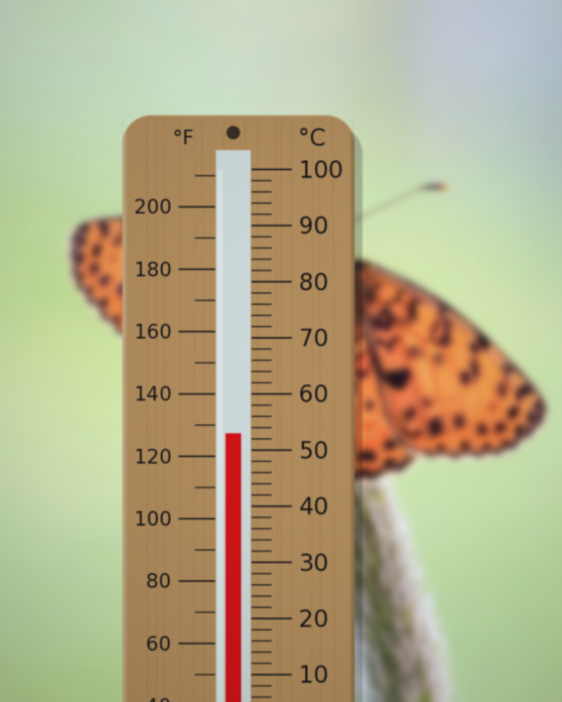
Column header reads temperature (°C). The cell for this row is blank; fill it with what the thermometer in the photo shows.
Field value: 53 °C
